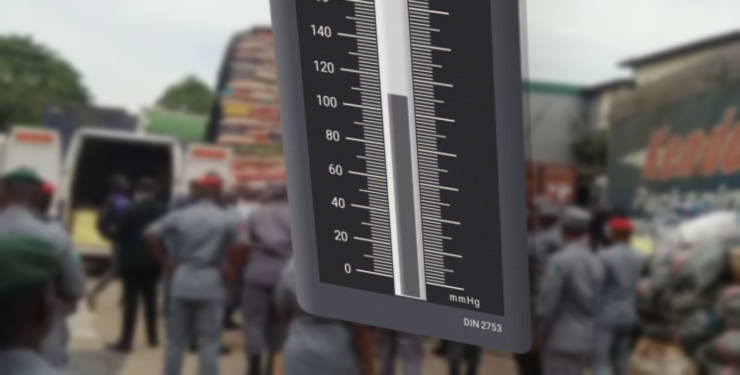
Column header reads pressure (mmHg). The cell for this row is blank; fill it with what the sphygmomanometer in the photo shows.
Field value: 110 mmHg
